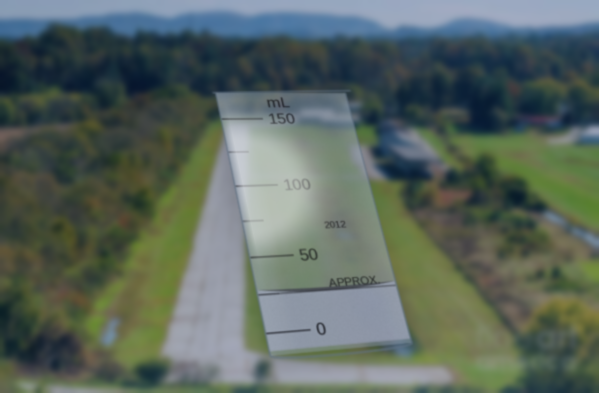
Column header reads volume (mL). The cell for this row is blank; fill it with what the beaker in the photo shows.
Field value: 25 mL
